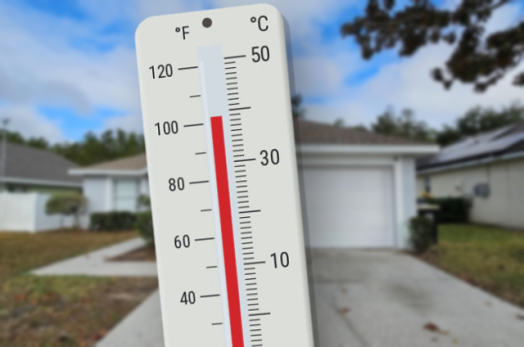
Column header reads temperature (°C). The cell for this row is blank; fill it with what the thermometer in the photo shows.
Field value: 39 °C
